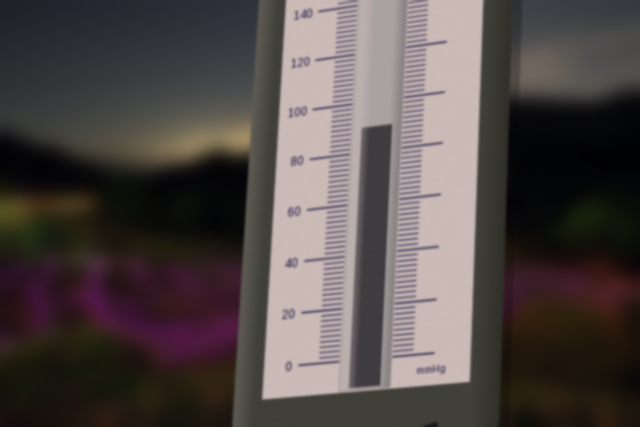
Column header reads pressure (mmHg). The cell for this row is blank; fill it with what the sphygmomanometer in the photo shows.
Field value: 90 mmHg
